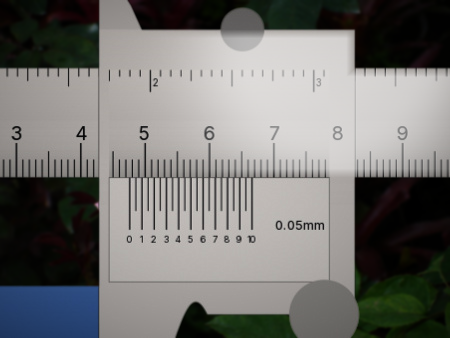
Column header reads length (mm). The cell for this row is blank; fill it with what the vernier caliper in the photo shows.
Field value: 47.6 mm
